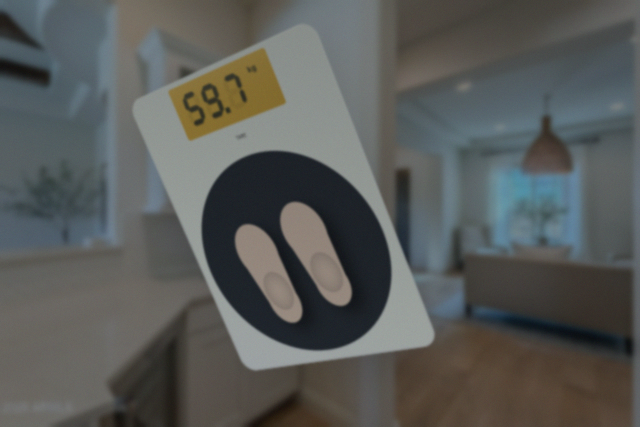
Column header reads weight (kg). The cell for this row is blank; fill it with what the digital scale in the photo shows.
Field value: 59.7 kg
